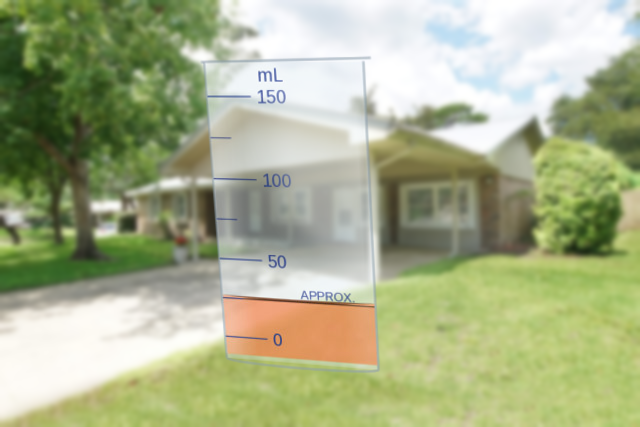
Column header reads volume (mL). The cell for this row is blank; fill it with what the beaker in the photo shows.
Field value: 25 mL
